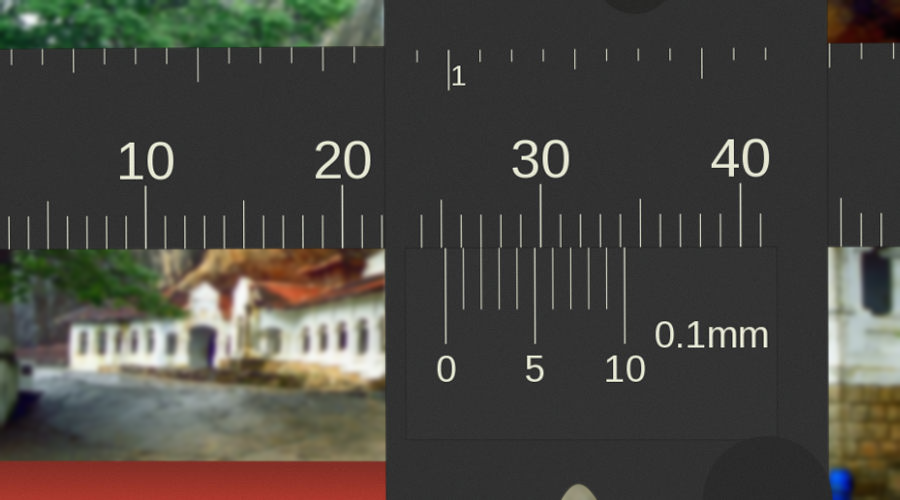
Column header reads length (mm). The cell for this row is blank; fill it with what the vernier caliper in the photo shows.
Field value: 25.2 mm
